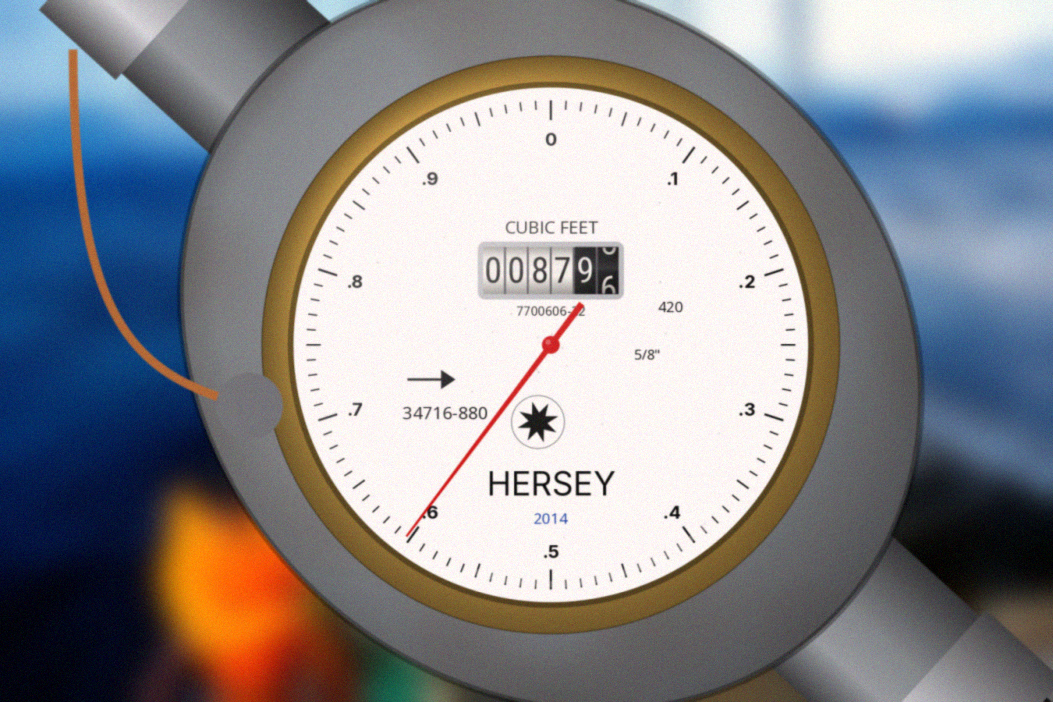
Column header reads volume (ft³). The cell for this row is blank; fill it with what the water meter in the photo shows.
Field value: 8795.60 ft³
